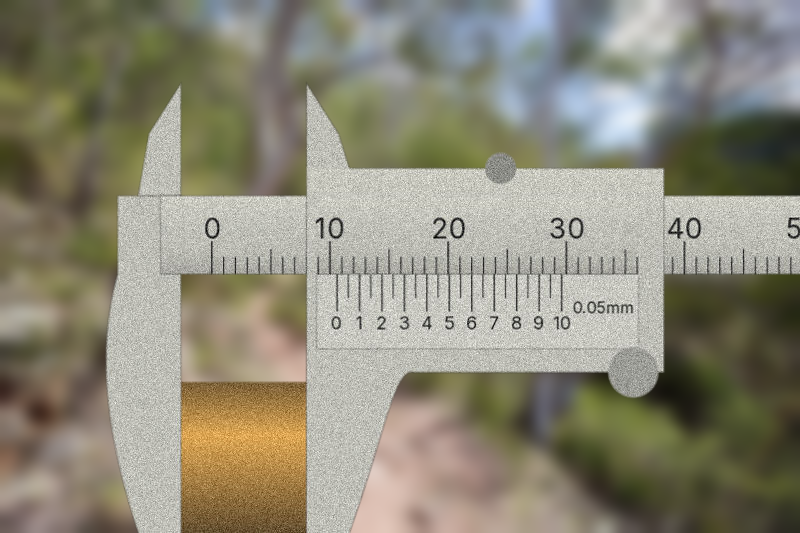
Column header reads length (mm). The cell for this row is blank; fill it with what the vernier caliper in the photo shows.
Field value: 10.6 mm
